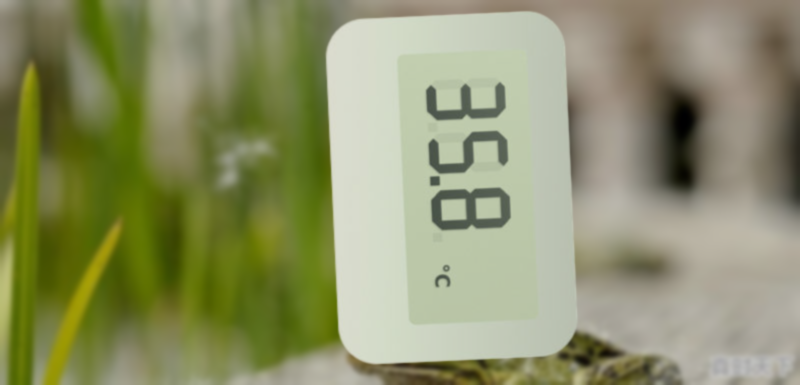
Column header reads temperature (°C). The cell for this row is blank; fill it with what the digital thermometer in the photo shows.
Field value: 35.8 °C
